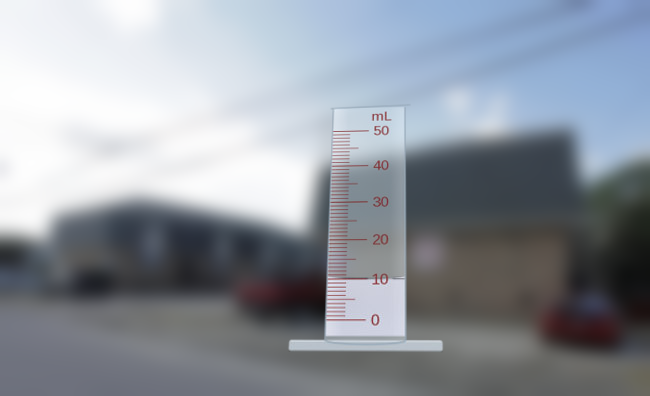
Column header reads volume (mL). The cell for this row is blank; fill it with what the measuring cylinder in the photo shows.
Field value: 10 mL
